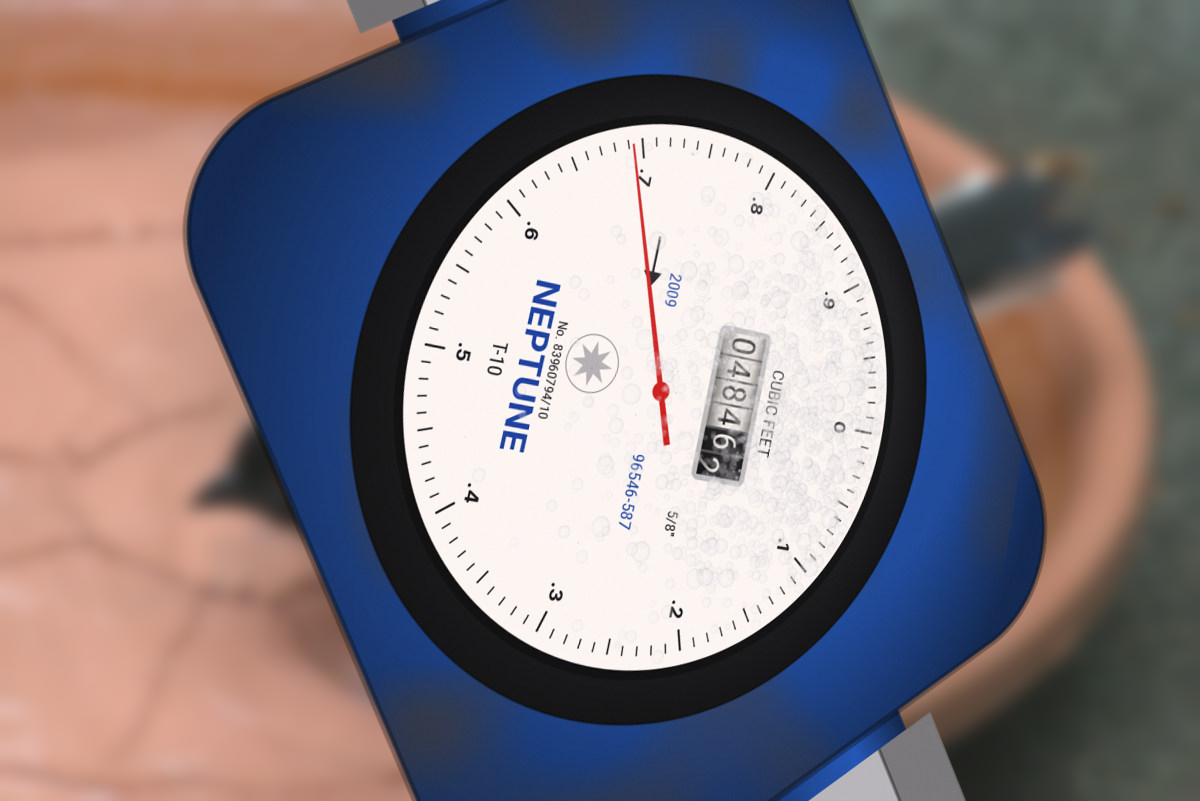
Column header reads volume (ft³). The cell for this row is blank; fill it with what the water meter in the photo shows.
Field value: 48461.69 ft³
